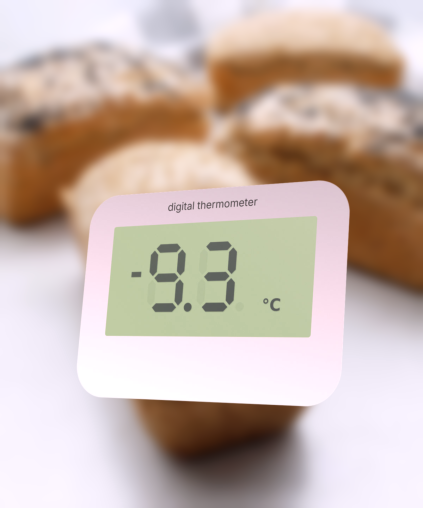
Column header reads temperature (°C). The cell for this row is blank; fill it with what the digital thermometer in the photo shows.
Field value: -9.3 °C
